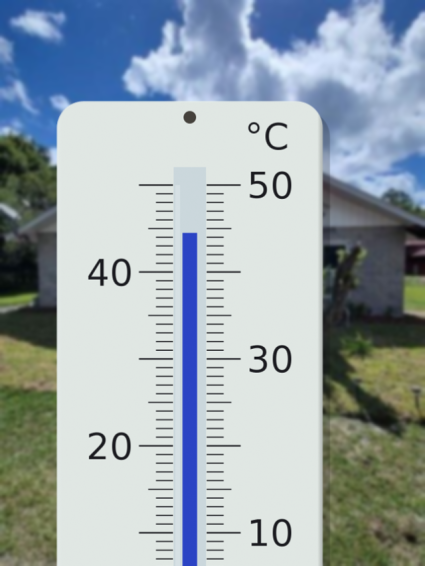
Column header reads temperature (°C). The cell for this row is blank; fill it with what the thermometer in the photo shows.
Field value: 44.5 °C
